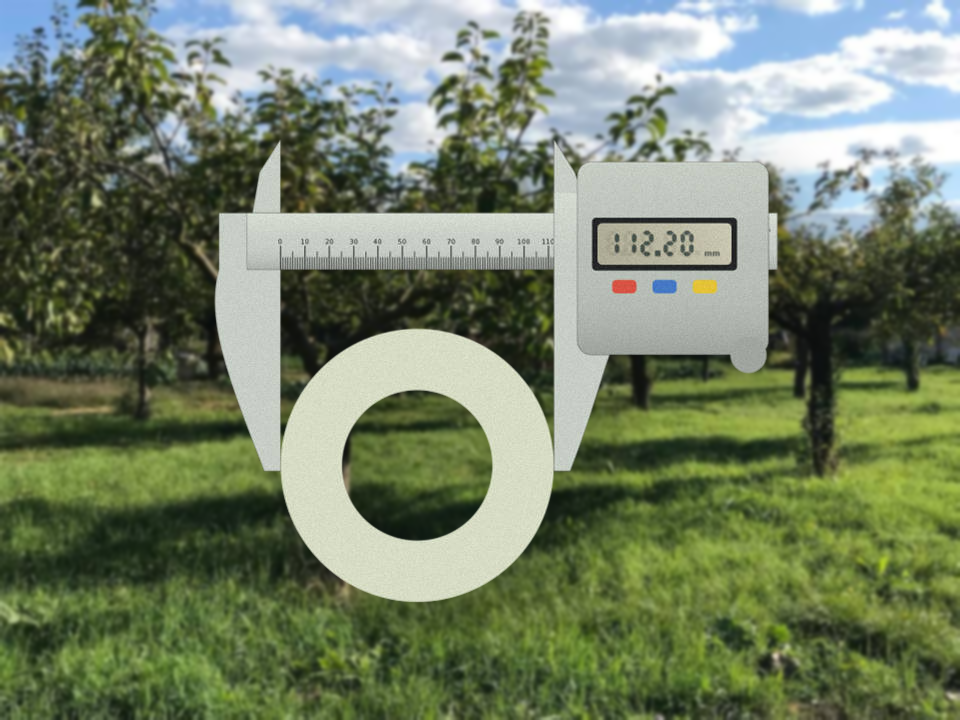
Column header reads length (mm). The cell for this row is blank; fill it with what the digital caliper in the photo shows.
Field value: 112.20 mm
